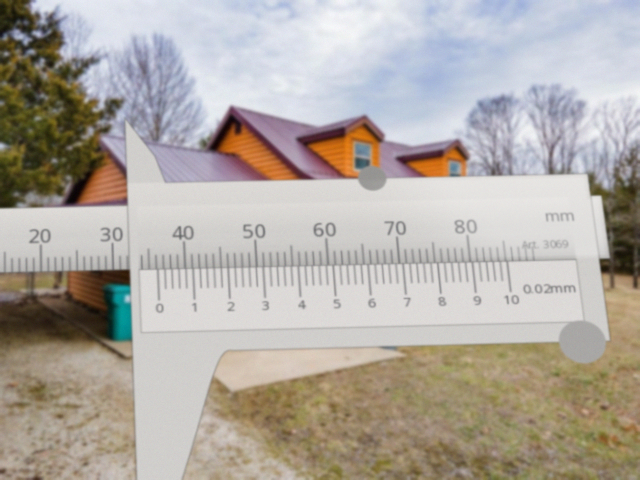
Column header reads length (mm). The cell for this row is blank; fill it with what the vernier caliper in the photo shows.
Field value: 36.2 mm
